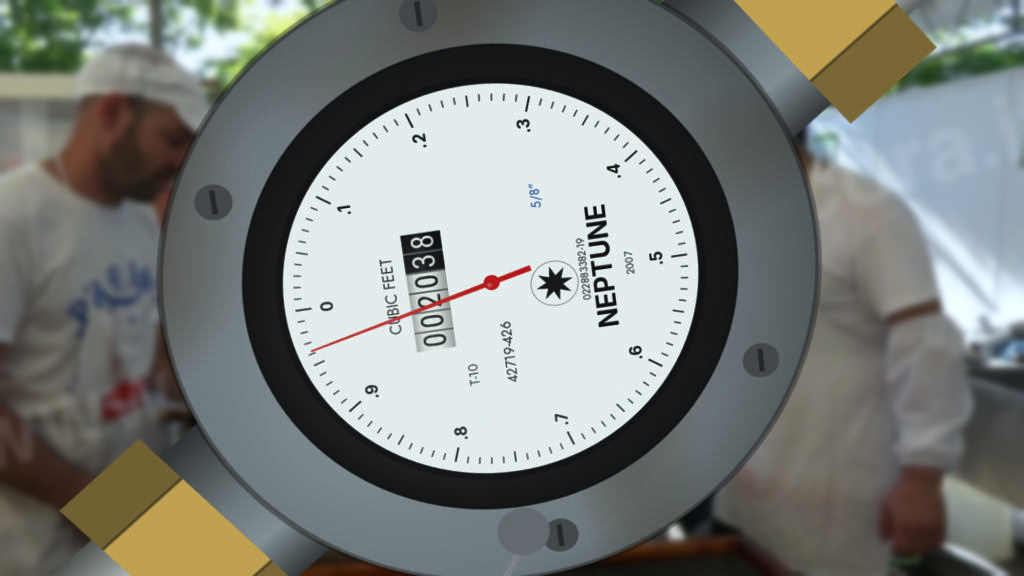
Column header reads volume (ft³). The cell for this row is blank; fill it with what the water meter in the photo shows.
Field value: 2037.96 ft³
